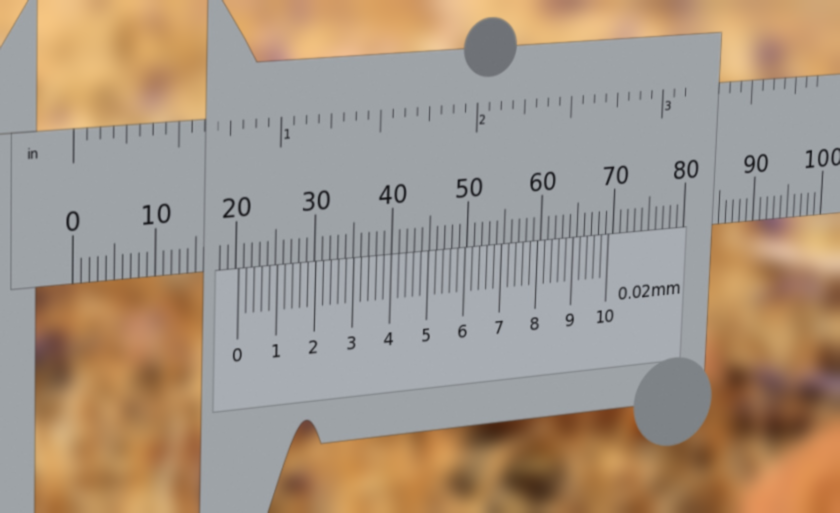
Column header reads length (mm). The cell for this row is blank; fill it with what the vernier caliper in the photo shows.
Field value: 20.4 mm
